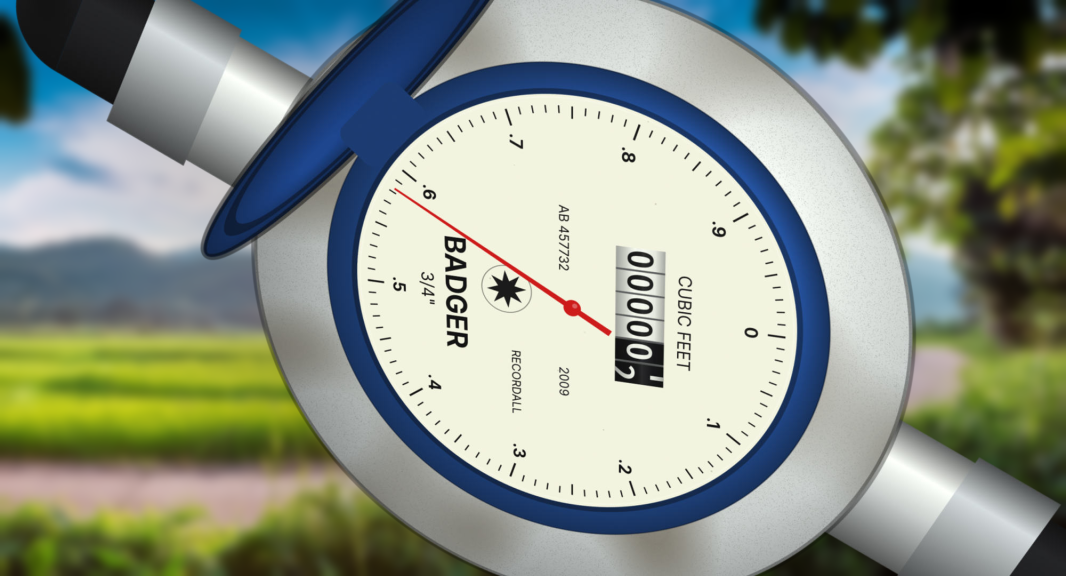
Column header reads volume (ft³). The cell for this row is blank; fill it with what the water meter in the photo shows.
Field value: 1.58 ft³
